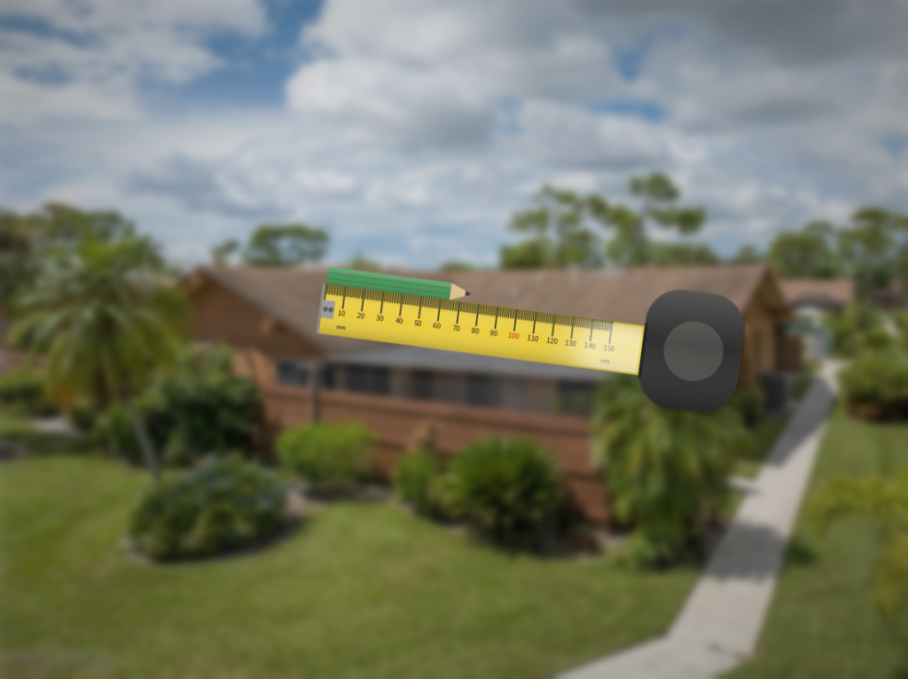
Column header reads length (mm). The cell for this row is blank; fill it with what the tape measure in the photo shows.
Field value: 75 mm
